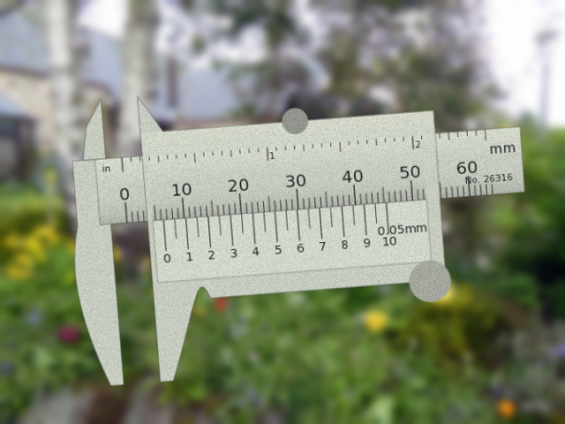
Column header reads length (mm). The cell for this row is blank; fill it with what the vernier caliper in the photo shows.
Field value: 6.4 mm
